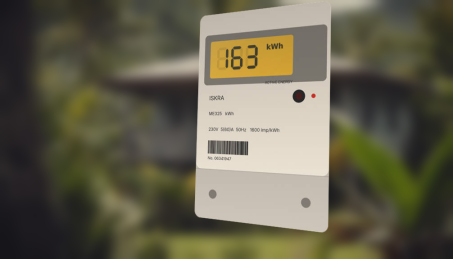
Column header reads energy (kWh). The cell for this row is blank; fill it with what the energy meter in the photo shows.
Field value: 163 kWh
